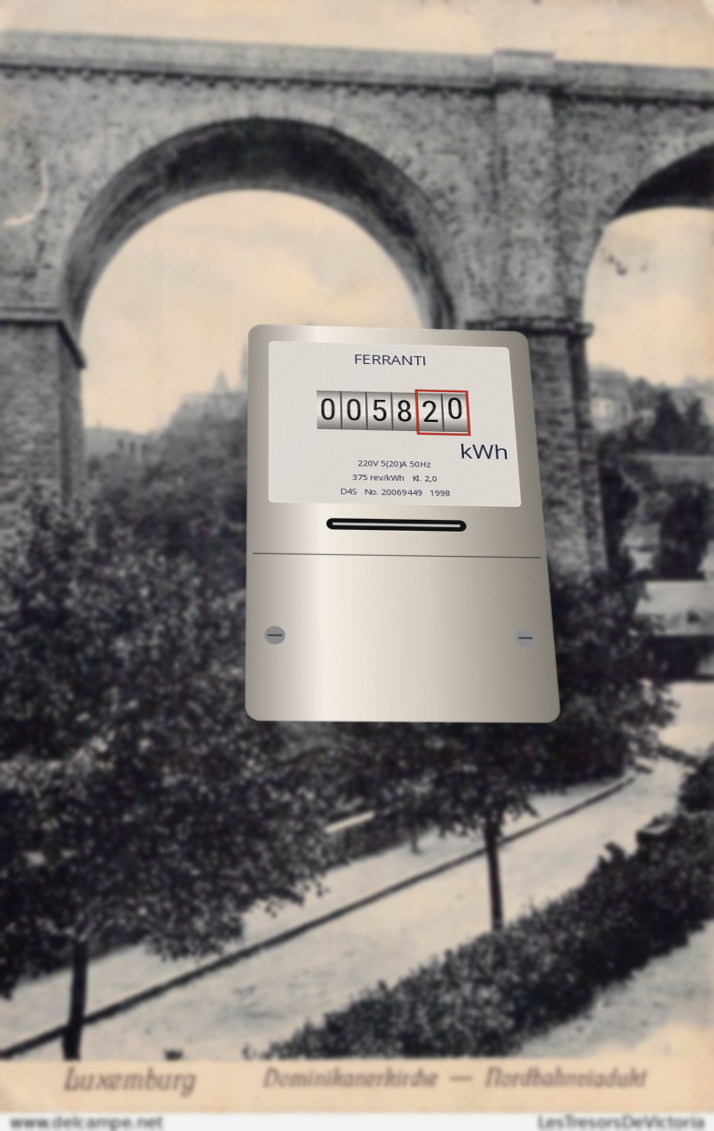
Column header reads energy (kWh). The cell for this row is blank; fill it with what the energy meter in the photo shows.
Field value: 58.20 kWh
